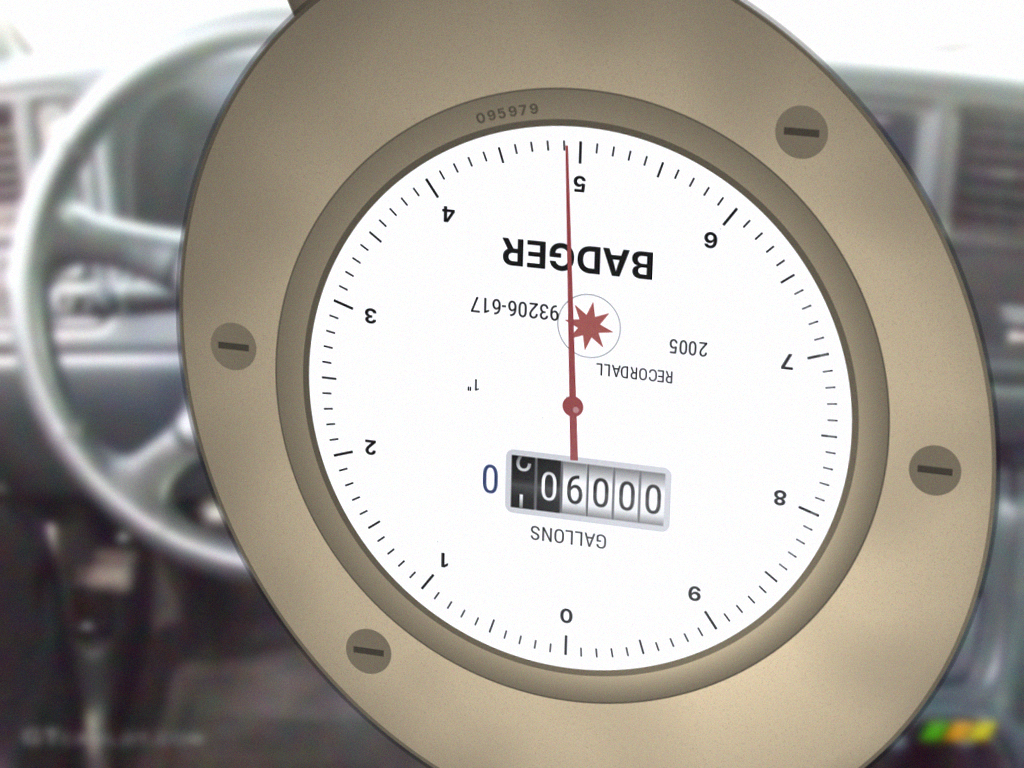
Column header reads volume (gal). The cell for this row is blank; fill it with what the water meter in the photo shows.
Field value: 9014.9 gal
